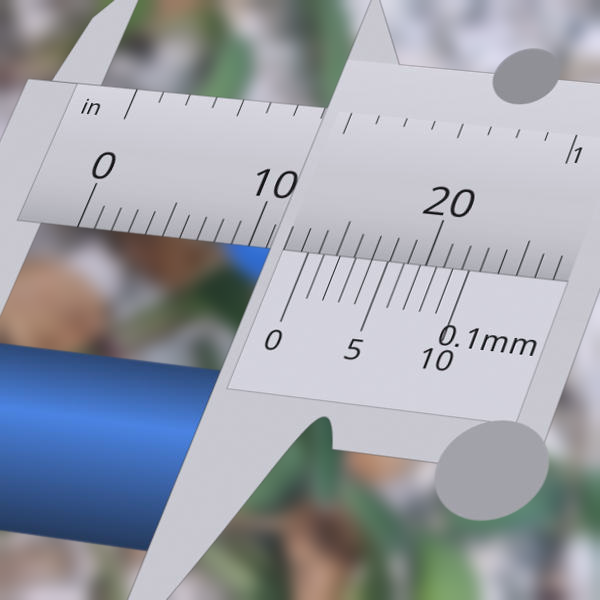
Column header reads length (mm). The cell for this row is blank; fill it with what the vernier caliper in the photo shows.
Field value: 13.4 mm
